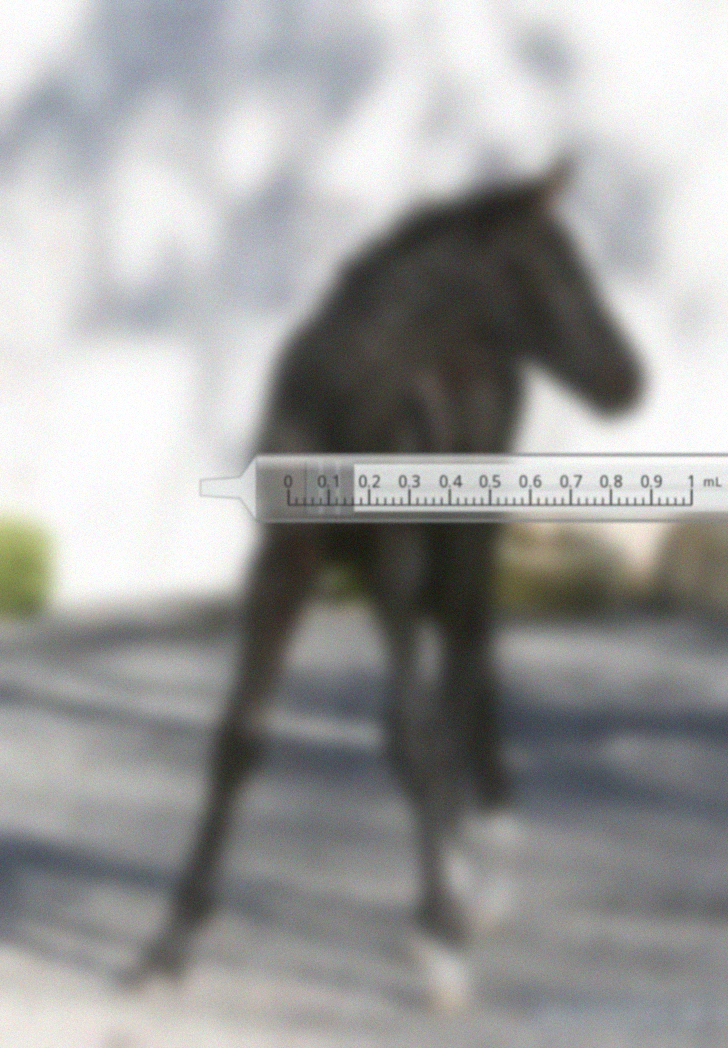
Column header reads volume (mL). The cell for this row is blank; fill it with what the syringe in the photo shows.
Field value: 0.04 mL
